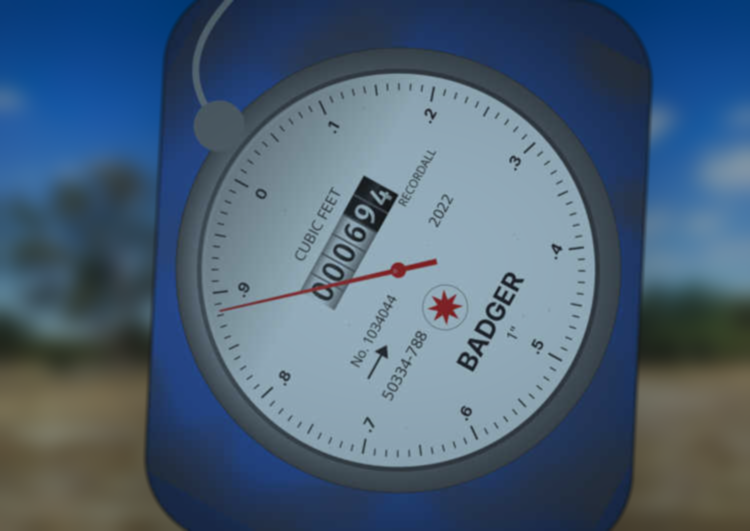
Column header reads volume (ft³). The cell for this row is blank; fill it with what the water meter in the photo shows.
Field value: 693.88 ft³
